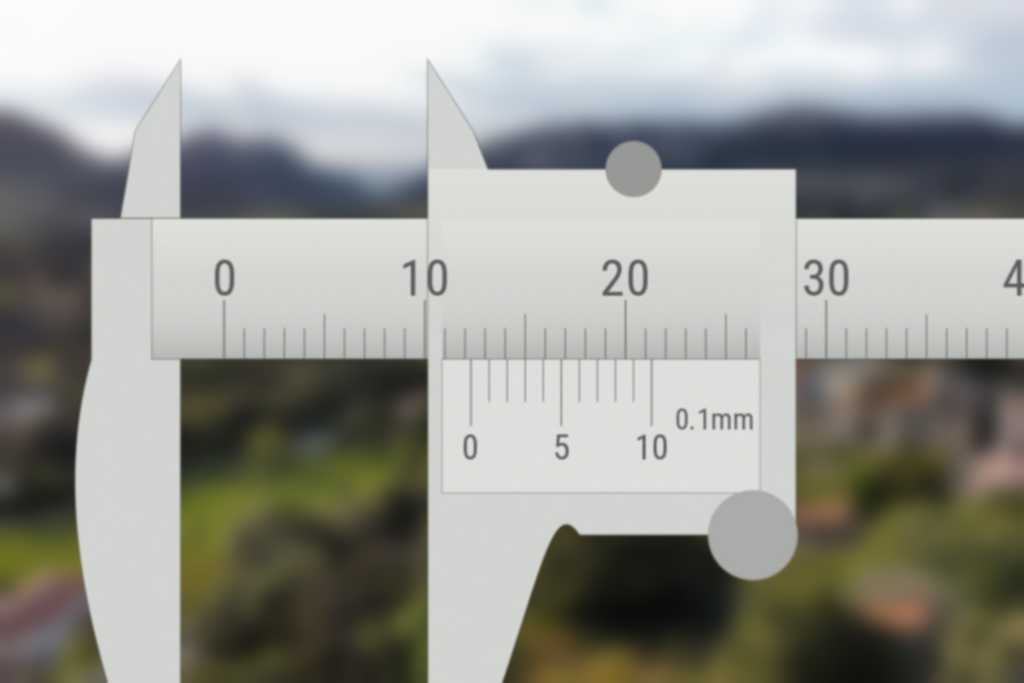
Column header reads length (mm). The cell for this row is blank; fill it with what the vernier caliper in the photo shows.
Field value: 12.3 mm
